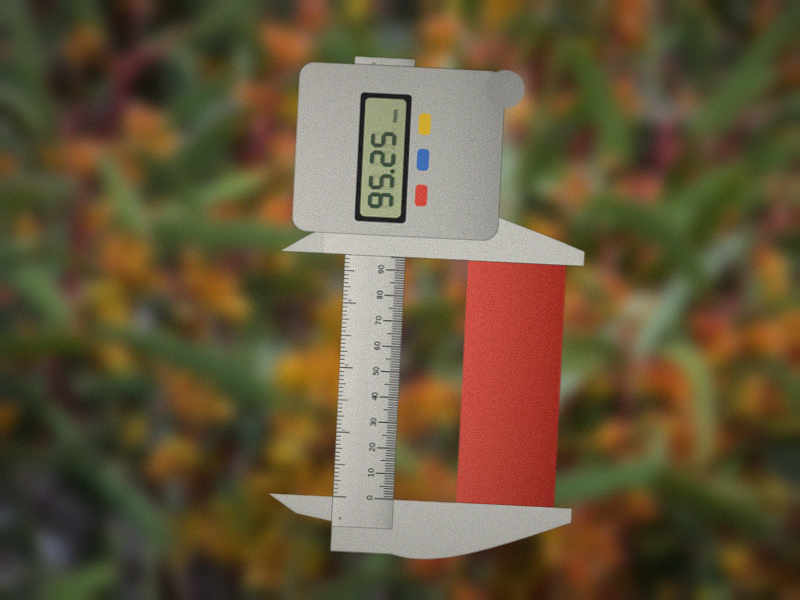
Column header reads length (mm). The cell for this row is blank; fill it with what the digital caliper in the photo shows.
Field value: 95.25 mm
